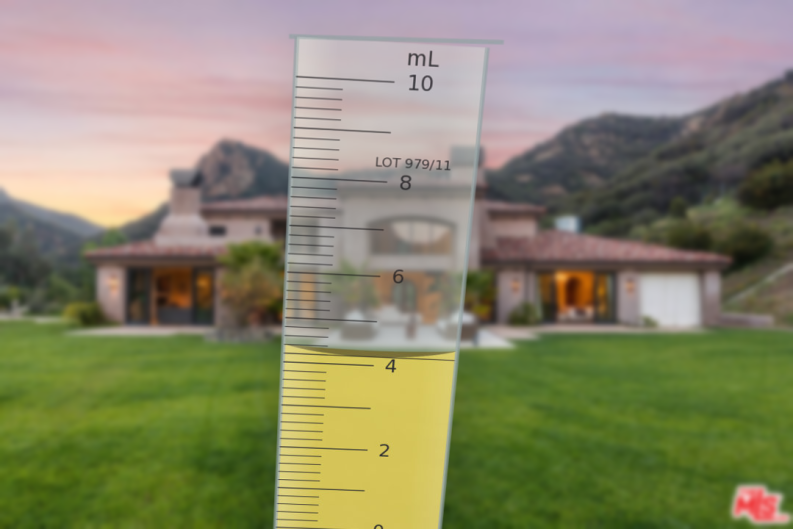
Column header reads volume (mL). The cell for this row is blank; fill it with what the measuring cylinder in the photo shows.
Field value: 4.2 mL
